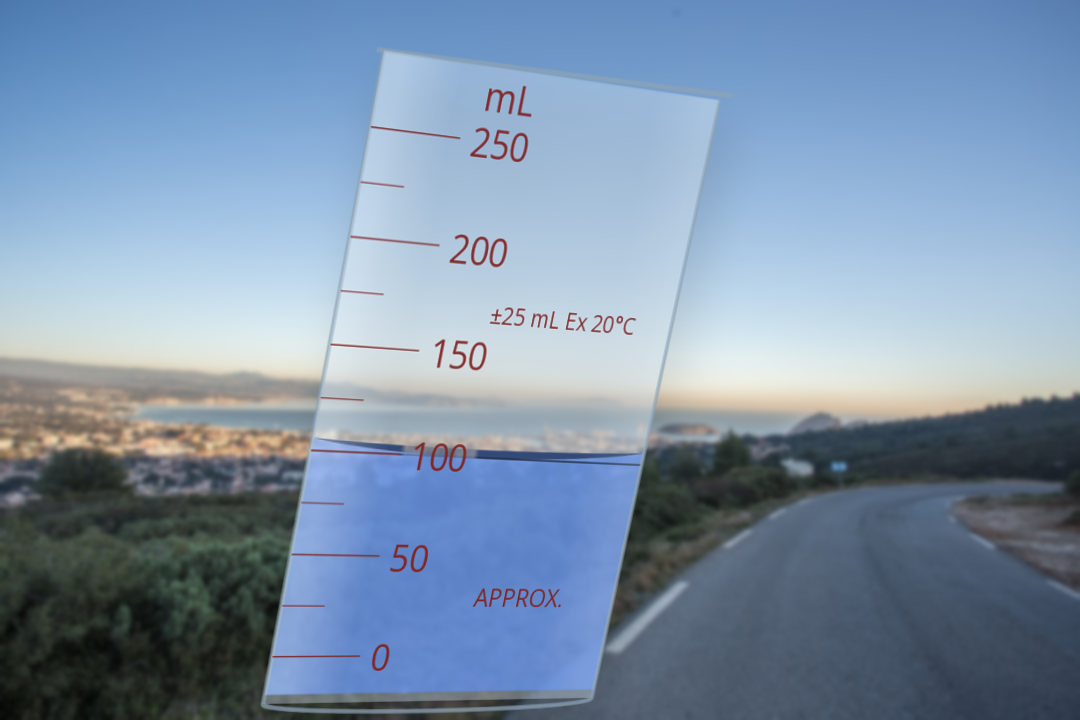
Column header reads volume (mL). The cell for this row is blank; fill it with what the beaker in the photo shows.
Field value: 100 mL
